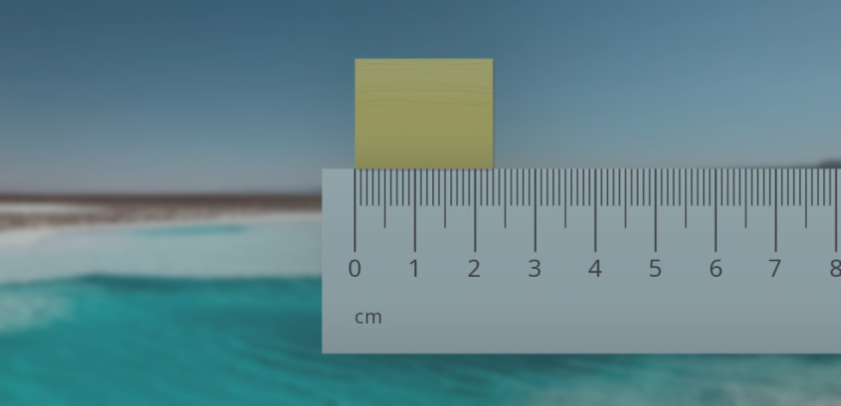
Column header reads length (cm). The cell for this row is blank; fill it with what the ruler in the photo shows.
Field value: 2.3 cm
